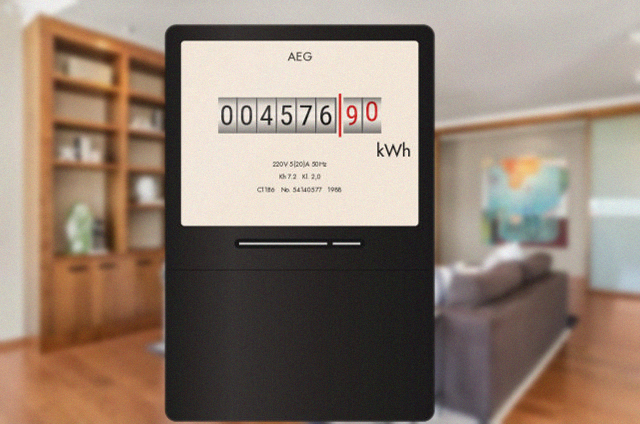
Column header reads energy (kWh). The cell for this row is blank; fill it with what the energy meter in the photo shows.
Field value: 4576.90 kWh
